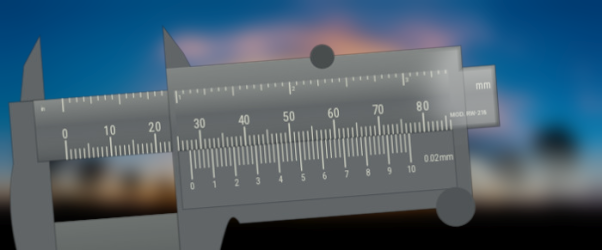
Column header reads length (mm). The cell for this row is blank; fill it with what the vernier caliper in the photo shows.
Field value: 27.5 mm
